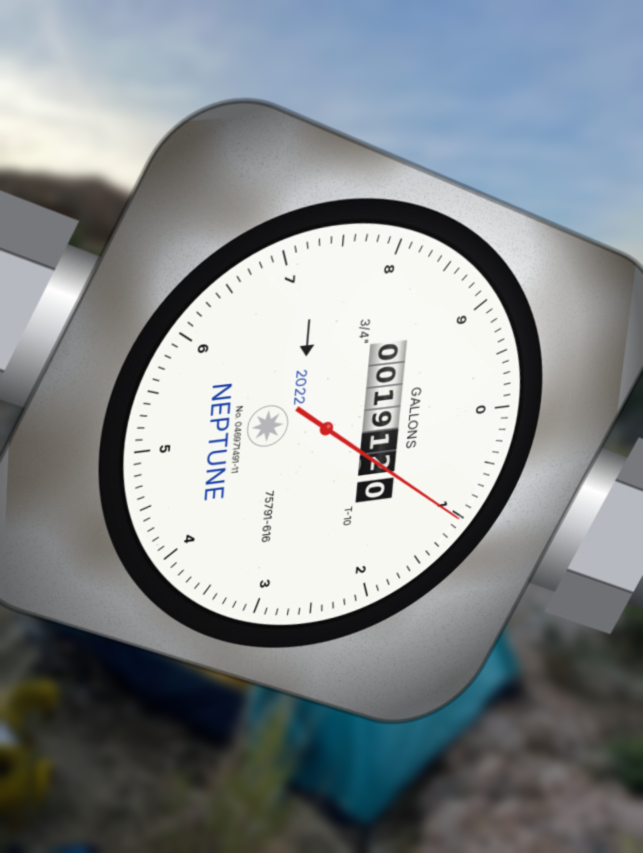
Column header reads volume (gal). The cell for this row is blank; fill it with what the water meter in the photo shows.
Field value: 19121.0 gal
